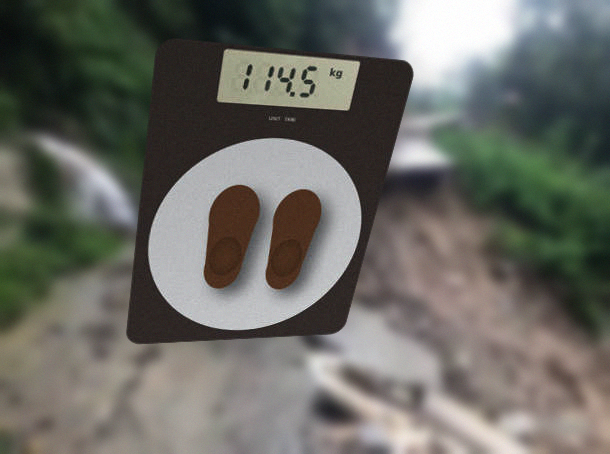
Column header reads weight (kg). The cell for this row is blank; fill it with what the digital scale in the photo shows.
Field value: 114.5 kg
